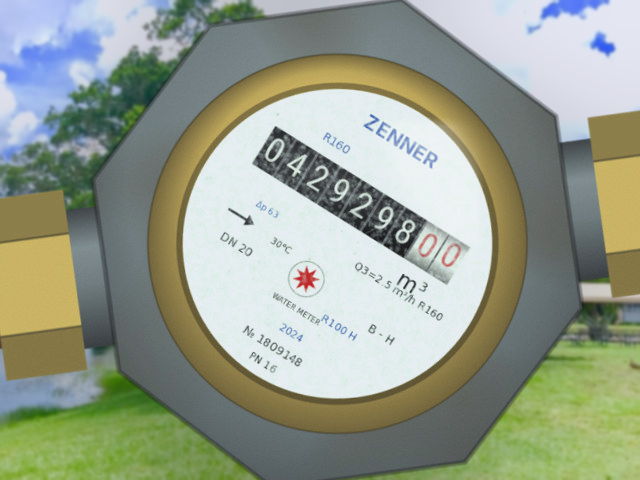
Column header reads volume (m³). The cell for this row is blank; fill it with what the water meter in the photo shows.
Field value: 429298.00 m³
